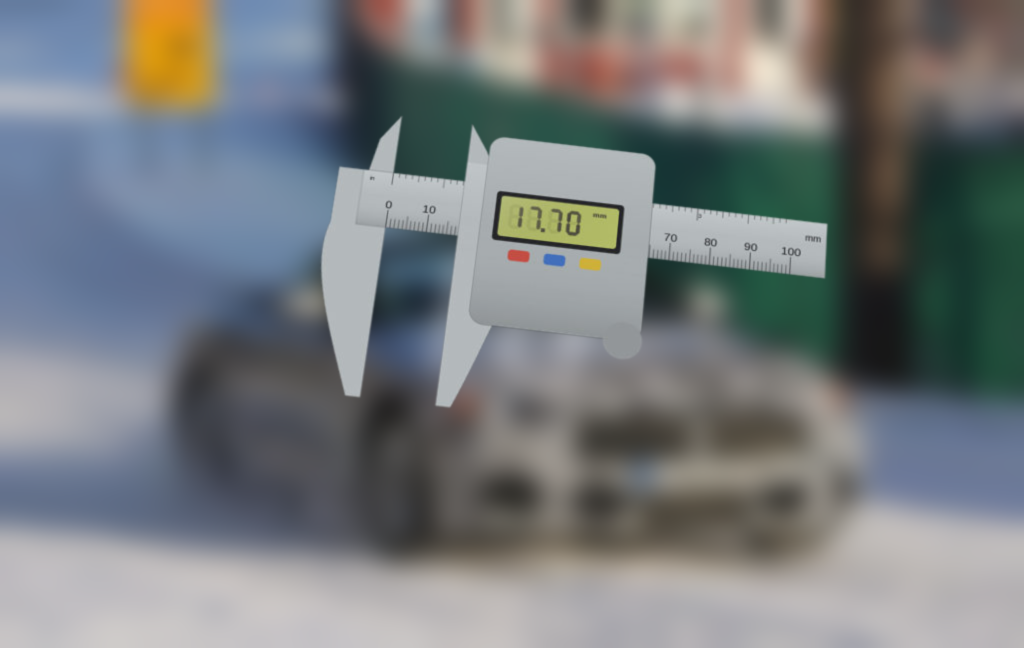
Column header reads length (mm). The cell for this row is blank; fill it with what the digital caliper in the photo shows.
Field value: 17.70 mm
